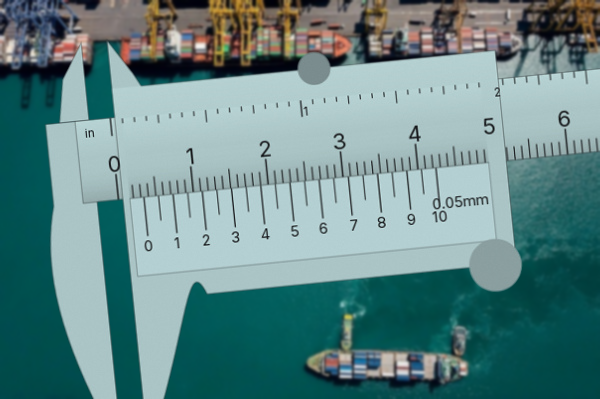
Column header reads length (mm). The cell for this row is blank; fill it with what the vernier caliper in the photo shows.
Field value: 3.4 mm
